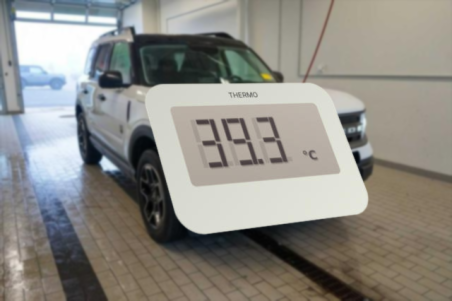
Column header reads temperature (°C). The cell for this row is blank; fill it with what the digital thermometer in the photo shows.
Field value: 39.3 °C
